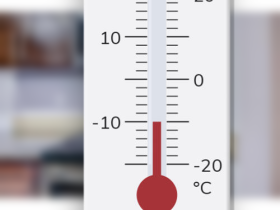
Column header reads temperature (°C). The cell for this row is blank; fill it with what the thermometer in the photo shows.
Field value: -10 °C
